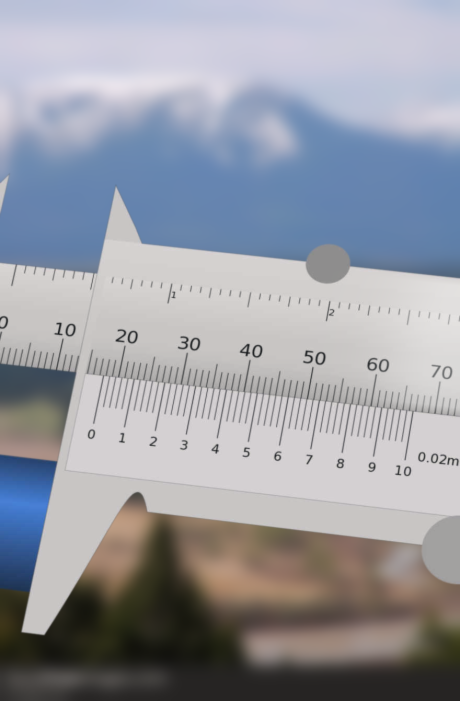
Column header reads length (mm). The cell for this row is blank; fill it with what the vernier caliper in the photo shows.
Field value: 17.6 mm
